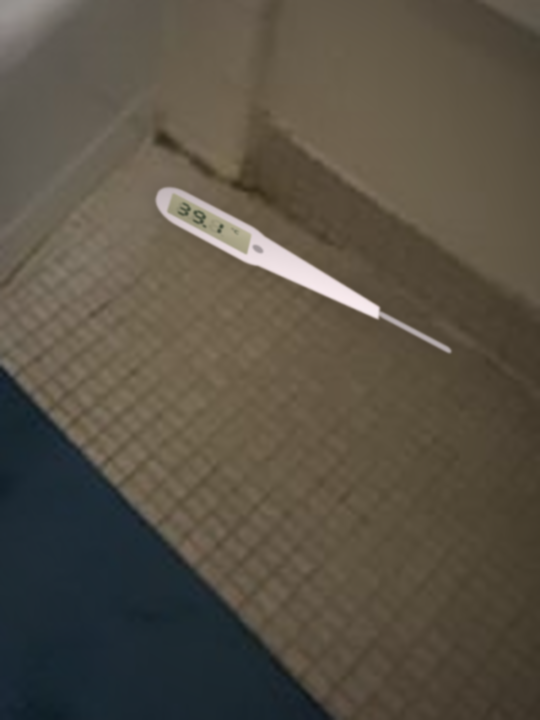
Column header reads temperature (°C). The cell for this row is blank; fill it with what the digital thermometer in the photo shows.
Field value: 39.1 °C
